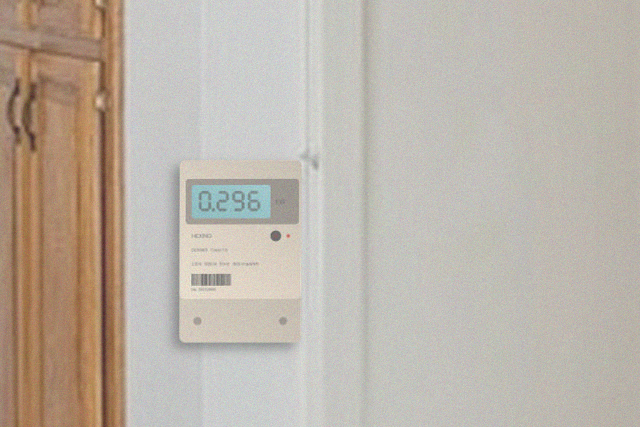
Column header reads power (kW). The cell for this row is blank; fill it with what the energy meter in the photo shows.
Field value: 0.296 kW
